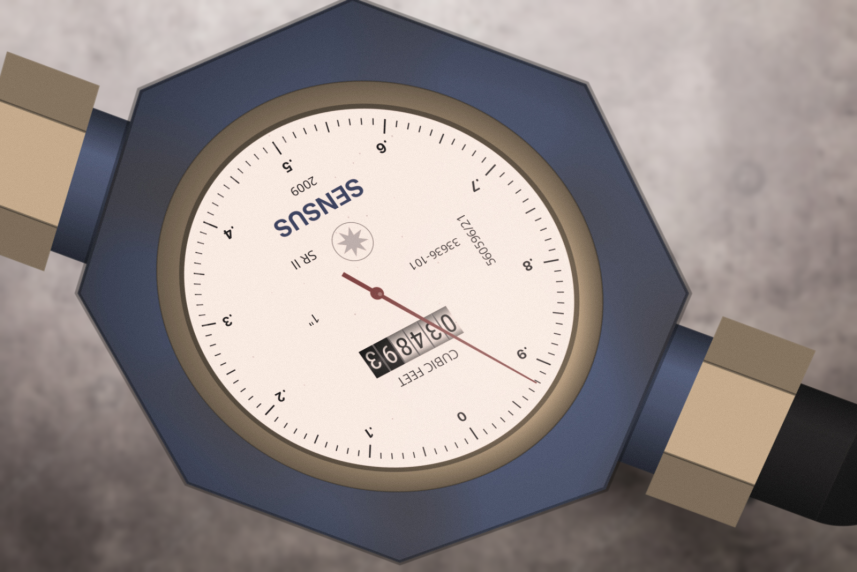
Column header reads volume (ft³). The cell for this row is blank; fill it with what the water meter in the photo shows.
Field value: 34892.92 ft³
